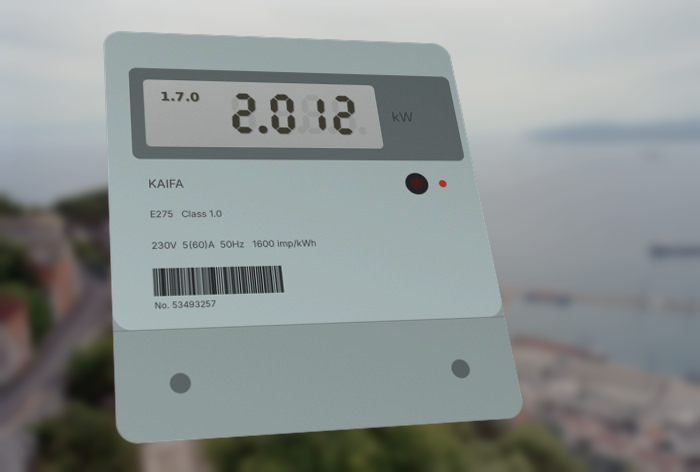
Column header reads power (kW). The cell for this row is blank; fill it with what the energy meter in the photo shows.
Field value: 2.012 kW
